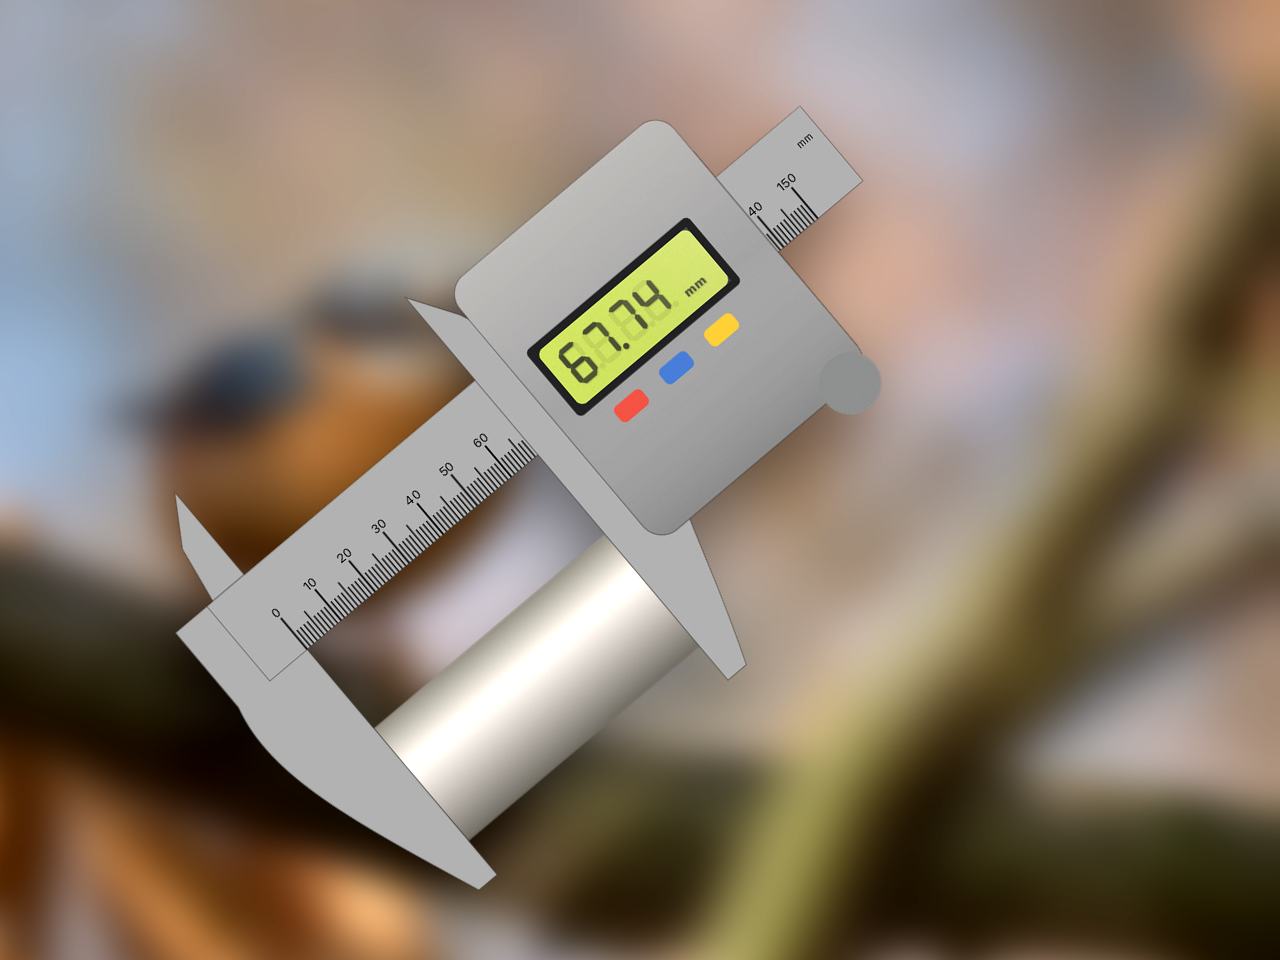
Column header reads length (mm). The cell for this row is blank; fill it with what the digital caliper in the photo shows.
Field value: 67.74 mm
